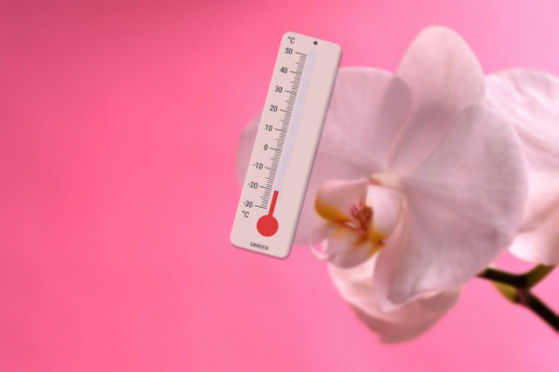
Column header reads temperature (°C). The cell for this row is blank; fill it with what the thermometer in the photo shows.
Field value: -20 °C
